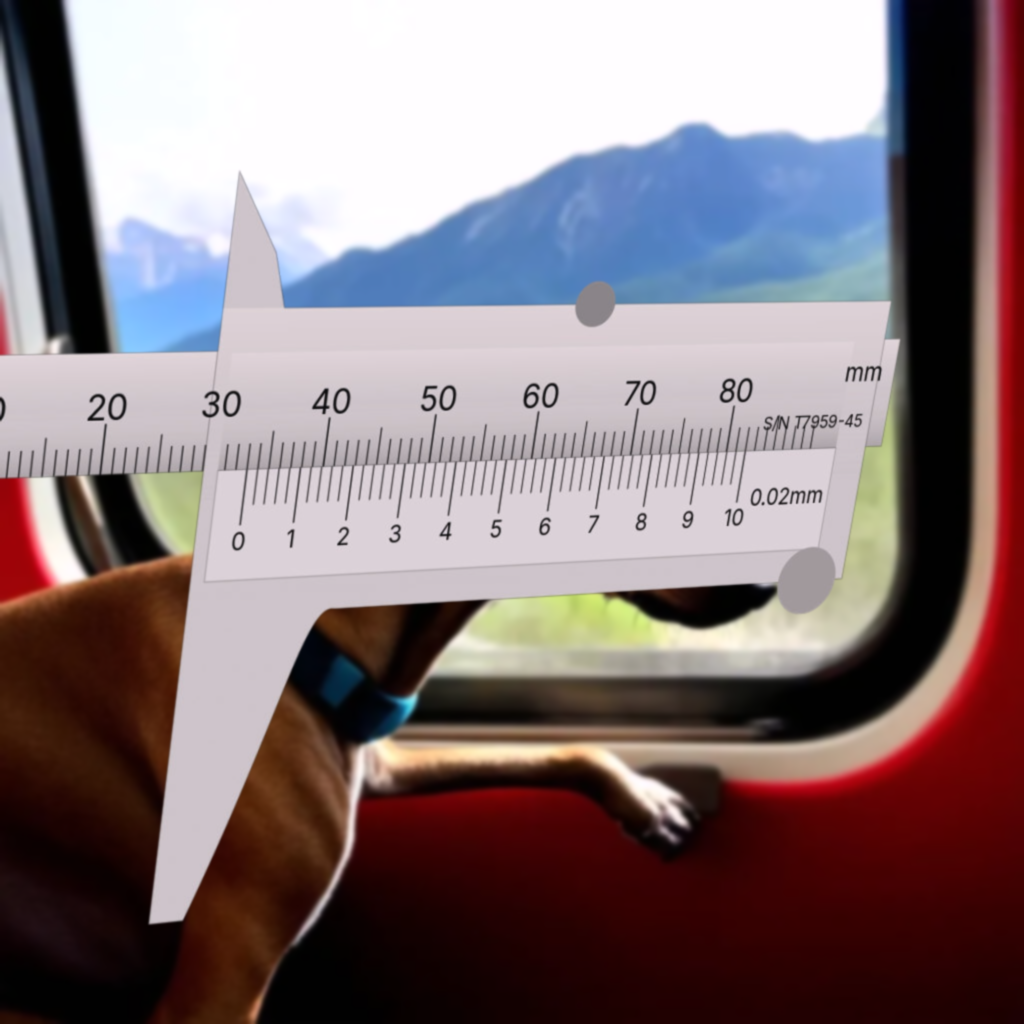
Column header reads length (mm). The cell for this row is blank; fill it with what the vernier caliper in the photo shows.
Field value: 33.0 mm
